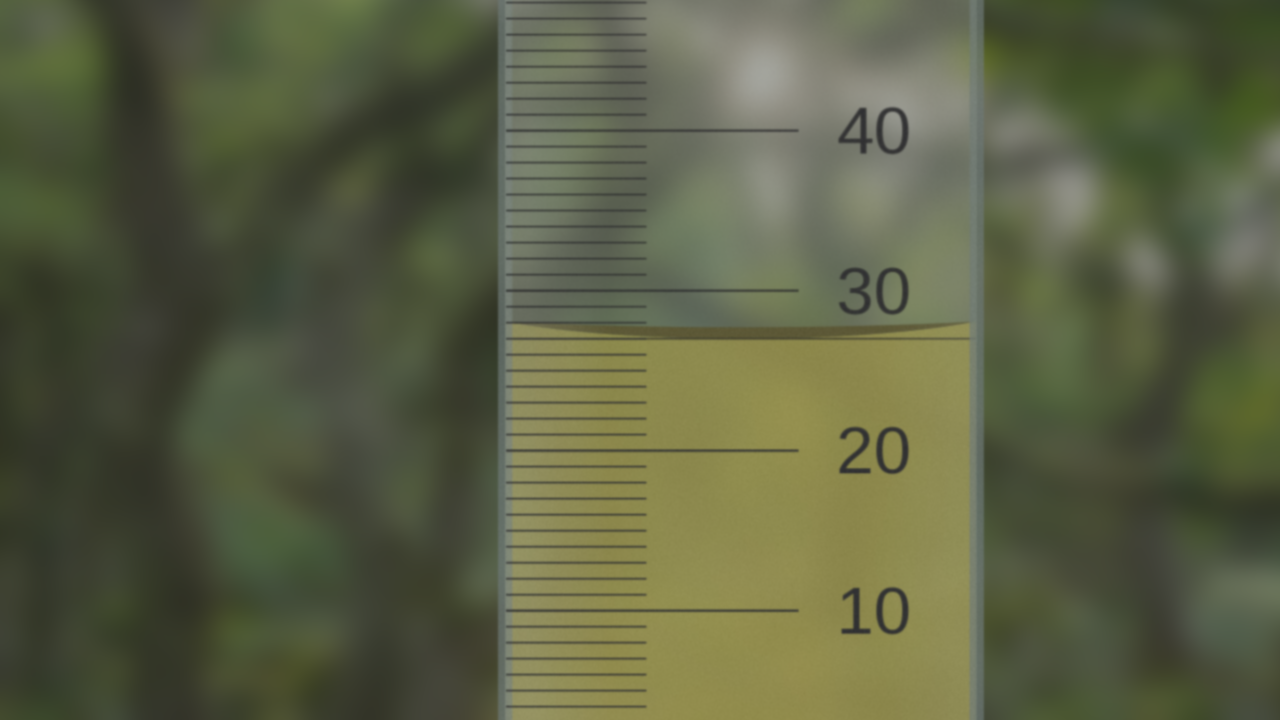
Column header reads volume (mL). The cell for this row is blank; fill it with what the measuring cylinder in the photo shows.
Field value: 27 mL
